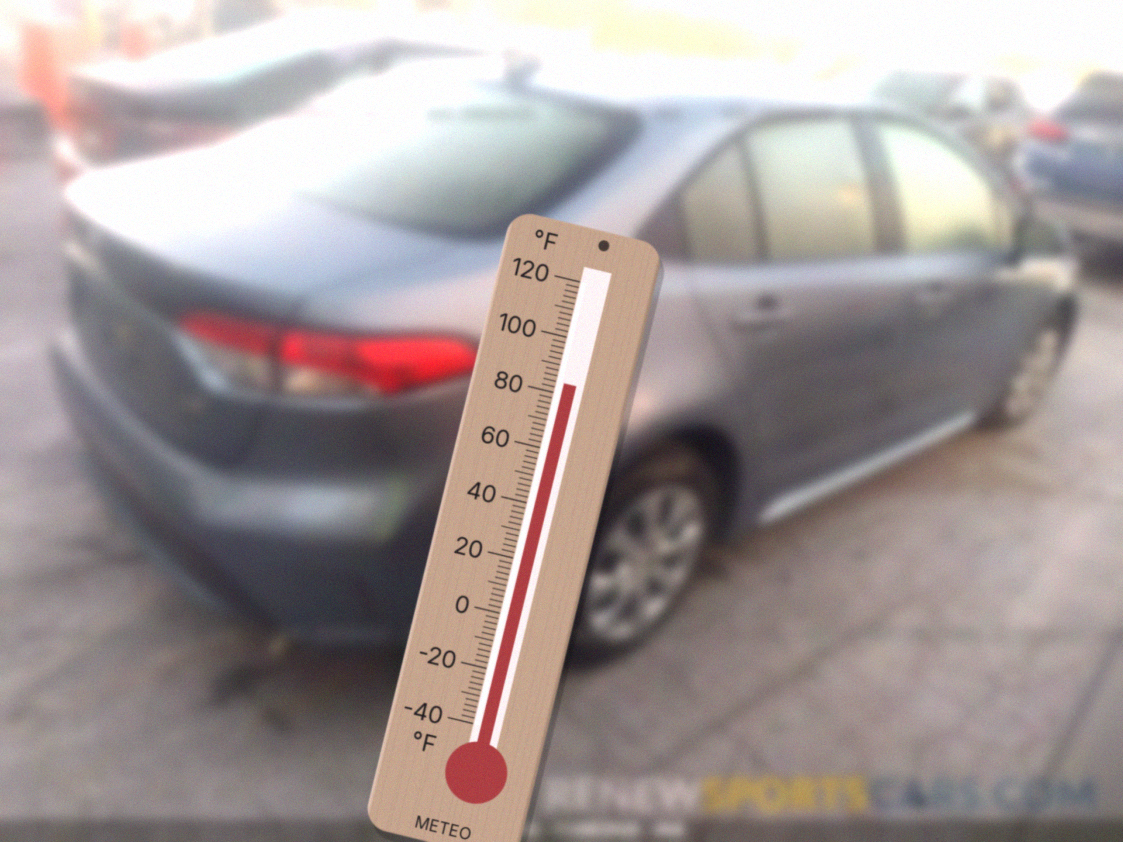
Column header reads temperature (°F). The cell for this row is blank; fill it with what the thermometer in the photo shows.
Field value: 84 °F
